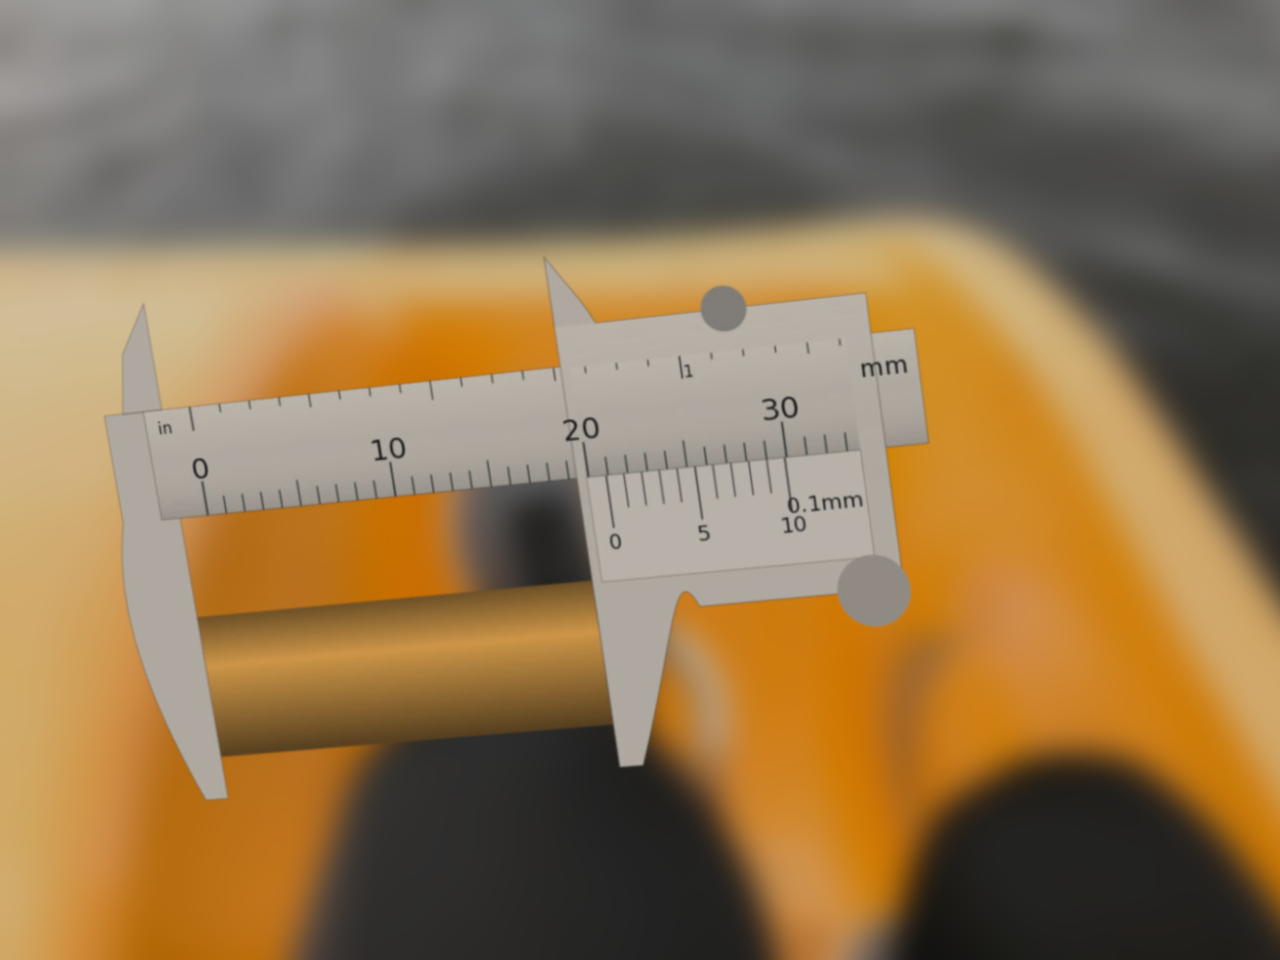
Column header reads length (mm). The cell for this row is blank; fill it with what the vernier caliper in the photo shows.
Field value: 20.9 mm
